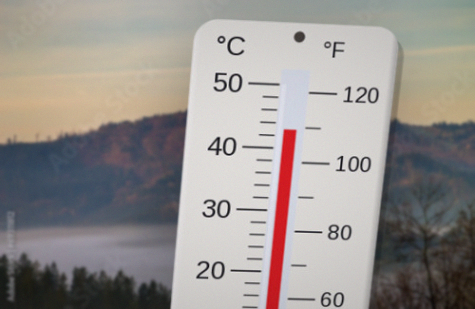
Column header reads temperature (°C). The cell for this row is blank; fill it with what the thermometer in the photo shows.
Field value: 43 °C
